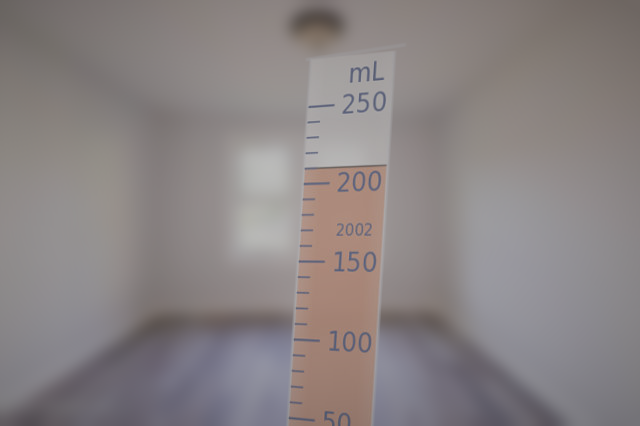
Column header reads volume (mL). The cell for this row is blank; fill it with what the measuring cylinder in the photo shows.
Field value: 210 mL
